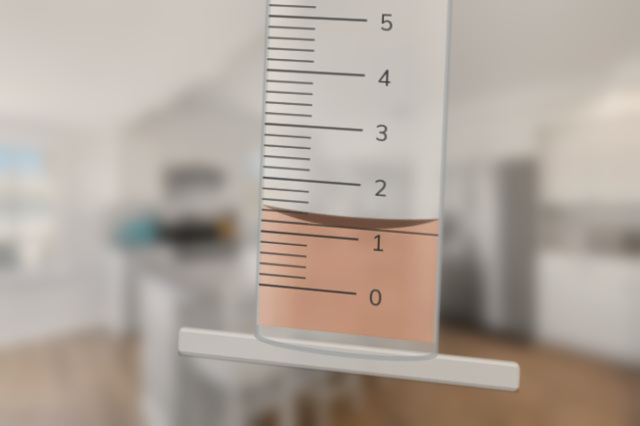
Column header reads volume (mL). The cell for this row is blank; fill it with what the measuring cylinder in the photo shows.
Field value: 1.2 mL
